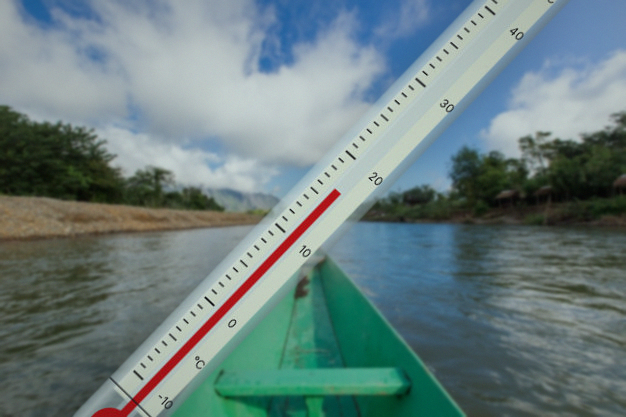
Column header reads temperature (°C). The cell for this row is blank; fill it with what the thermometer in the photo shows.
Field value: 16.5 °C
